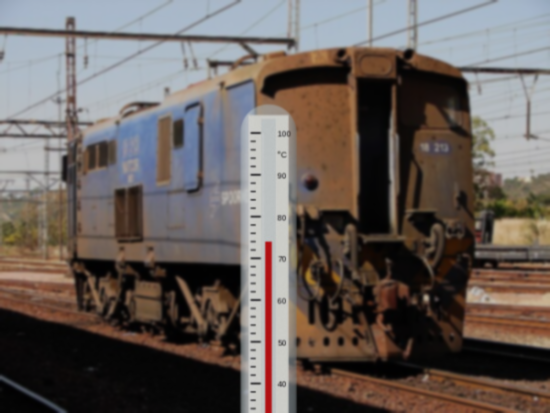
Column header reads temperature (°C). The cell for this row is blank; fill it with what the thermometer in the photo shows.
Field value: 74 °C
